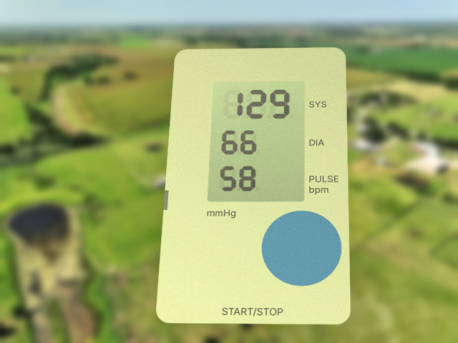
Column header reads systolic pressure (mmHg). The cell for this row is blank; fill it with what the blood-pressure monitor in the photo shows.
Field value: 129 mmHg
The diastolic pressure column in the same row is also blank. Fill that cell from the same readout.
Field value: 66 mmHg
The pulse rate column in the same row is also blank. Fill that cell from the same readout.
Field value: 58 bpm
